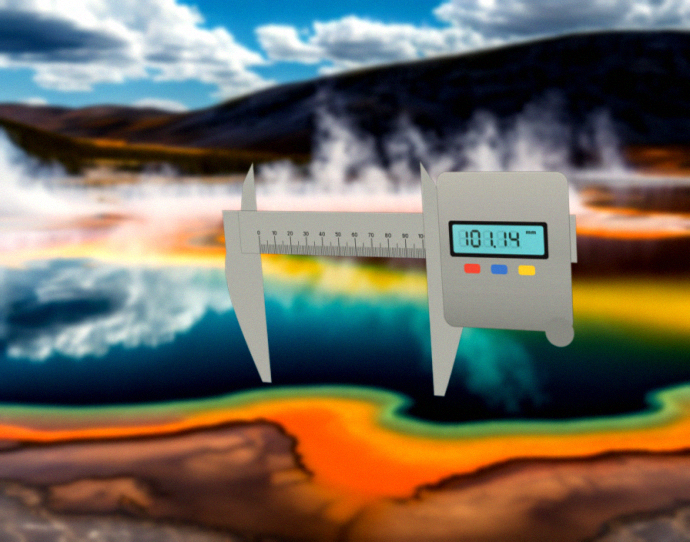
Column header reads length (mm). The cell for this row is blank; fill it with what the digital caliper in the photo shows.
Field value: 101.14 mm
